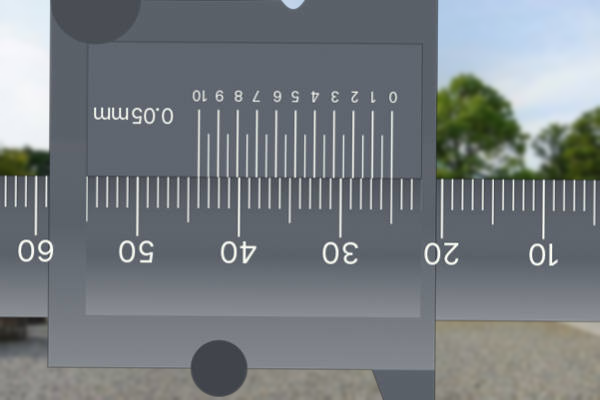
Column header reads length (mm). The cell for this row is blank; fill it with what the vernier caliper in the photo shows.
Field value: 25.0 mm
